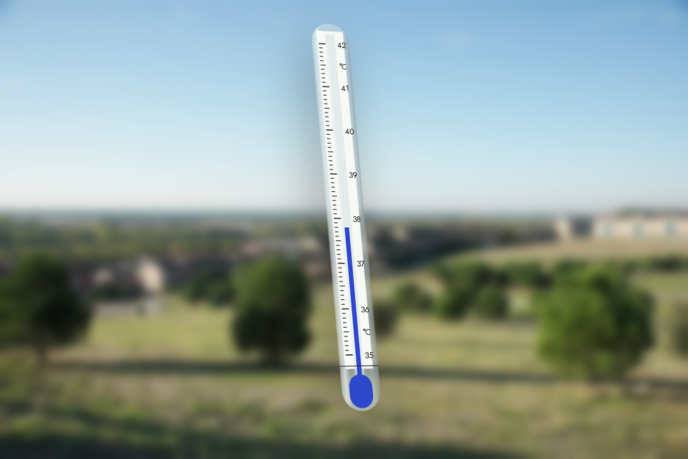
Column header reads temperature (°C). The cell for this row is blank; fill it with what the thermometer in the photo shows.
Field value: 37.8 °C
